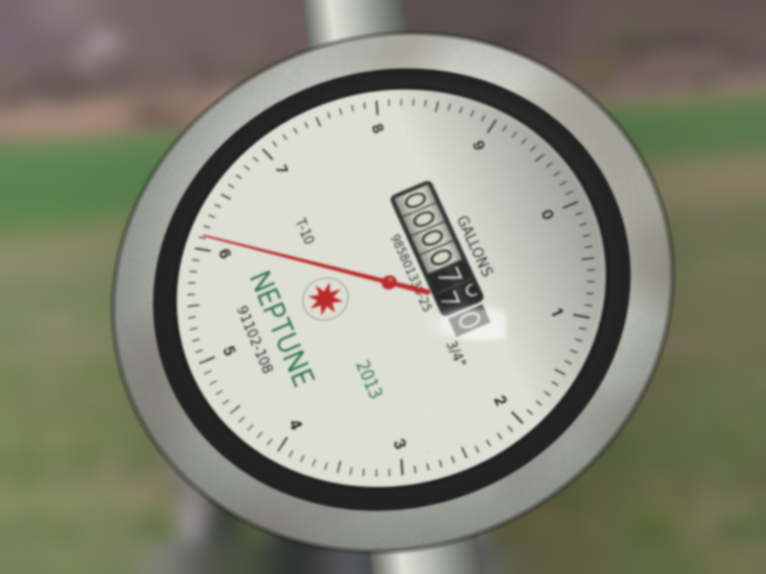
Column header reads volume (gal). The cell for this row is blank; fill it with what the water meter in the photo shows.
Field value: 766.1 gal
